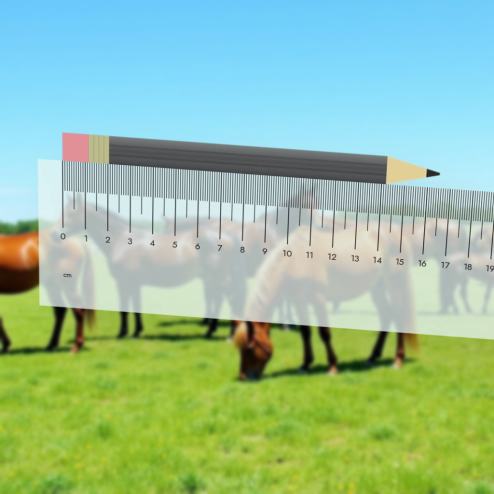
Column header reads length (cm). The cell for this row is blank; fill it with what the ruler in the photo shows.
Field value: 16.5 cm
